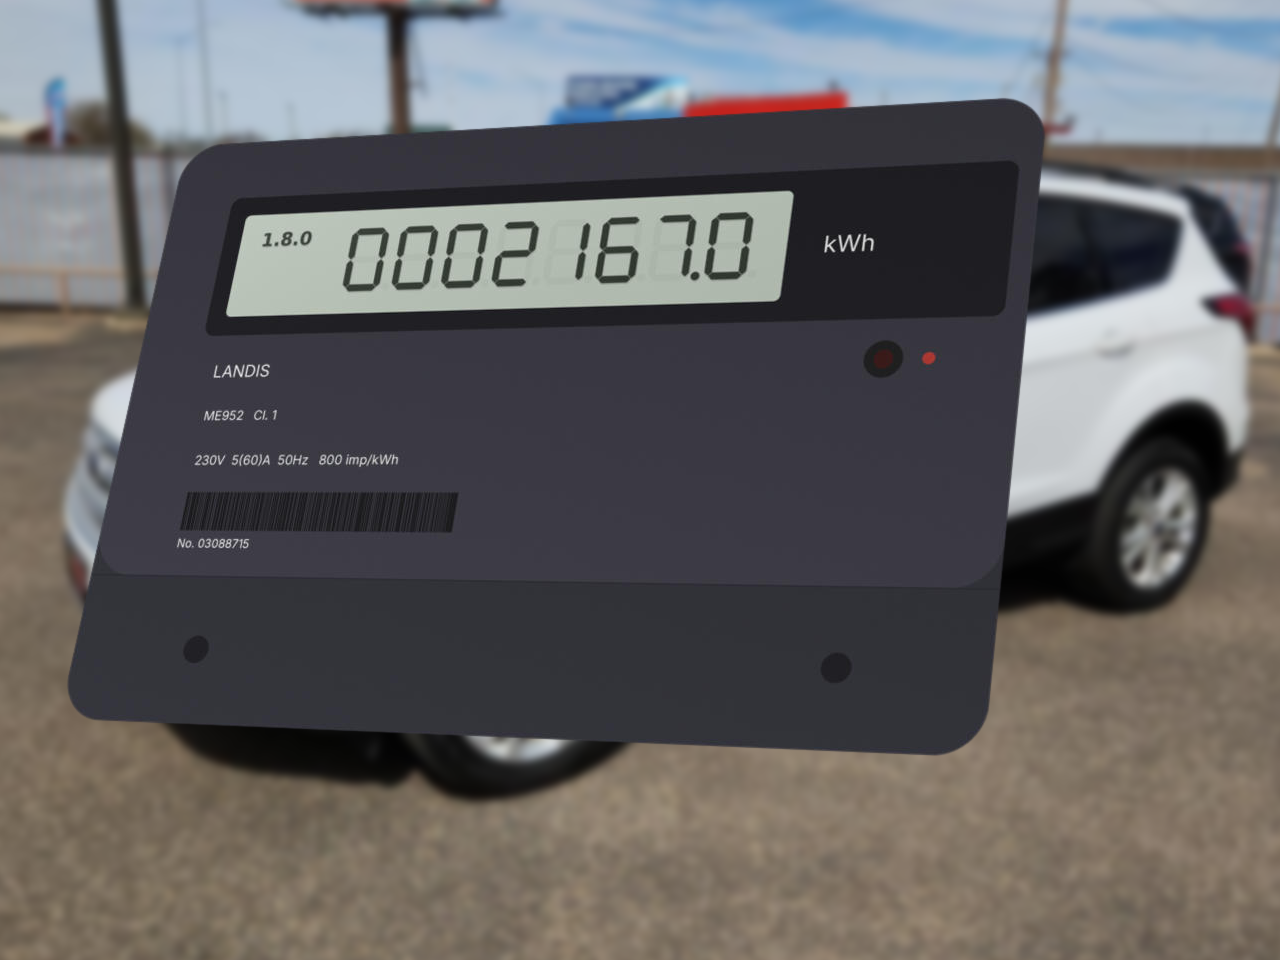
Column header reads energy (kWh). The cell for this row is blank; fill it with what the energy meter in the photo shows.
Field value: 2167.0 kWh
